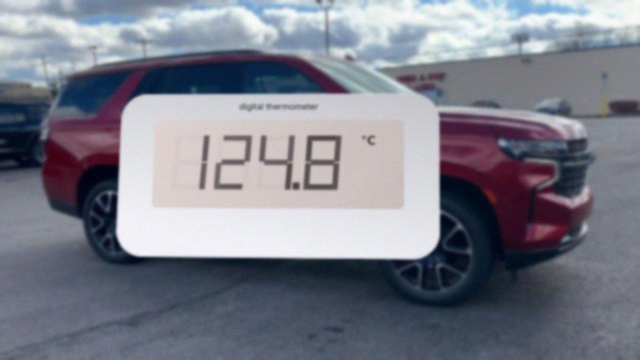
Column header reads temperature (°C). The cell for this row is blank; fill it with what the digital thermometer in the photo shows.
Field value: 124.8 °C
